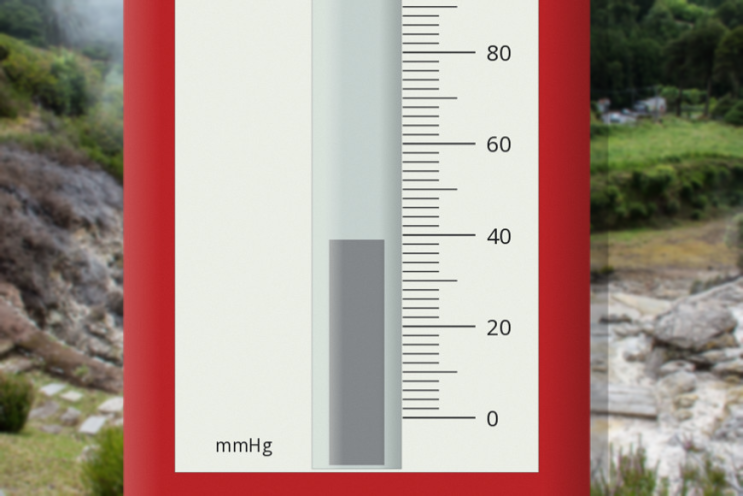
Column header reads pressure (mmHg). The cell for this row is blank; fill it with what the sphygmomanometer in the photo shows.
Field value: 39 mmHg
